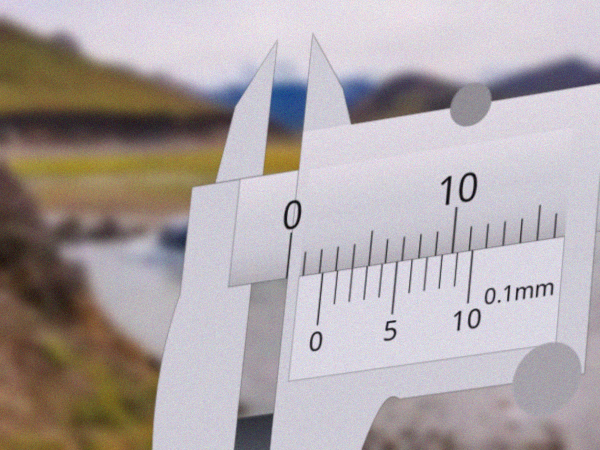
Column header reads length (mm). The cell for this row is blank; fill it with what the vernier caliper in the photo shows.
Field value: 2.2 mm
